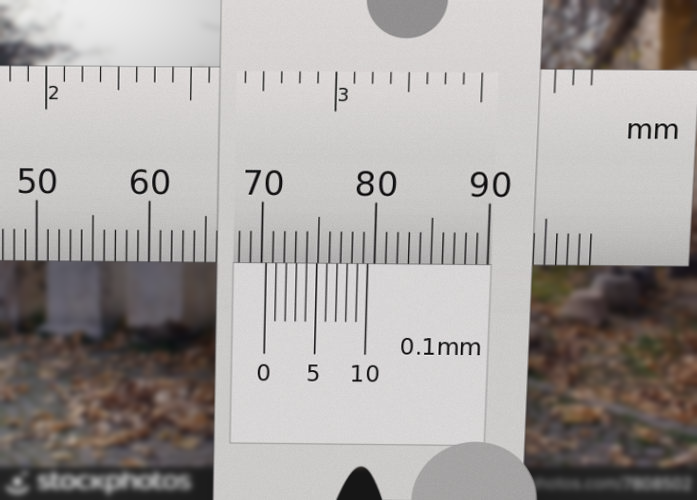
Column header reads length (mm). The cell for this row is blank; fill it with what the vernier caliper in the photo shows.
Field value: 70.4 mm
